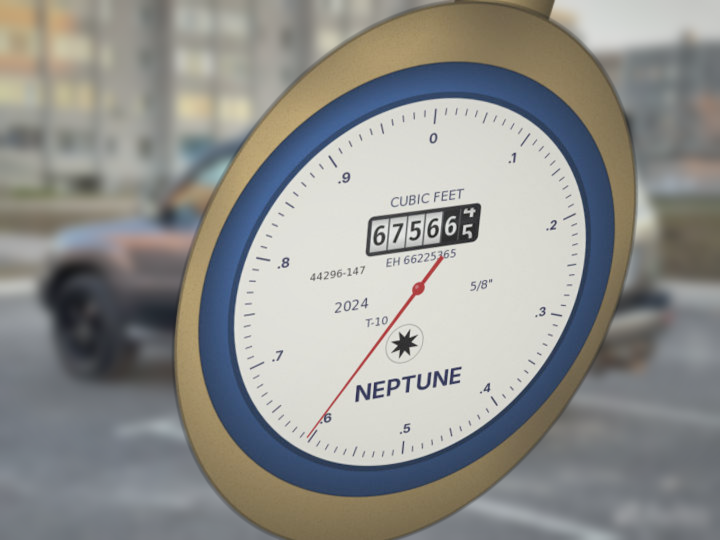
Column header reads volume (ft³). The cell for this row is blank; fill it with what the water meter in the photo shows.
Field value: 675664.60 ft³
